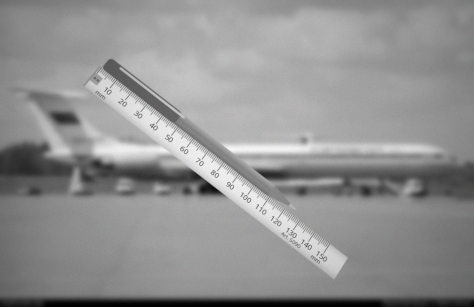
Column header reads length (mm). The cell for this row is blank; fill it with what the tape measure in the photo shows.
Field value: 125 mm
